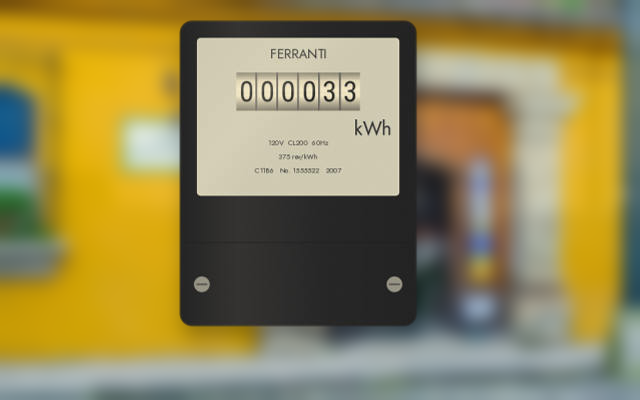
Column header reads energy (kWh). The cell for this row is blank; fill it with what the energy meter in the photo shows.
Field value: 33 kWh
